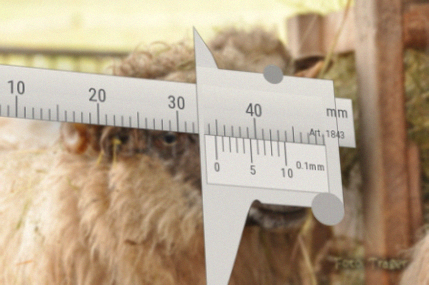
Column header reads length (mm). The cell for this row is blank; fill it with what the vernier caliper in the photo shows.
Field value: 34.8 mm
